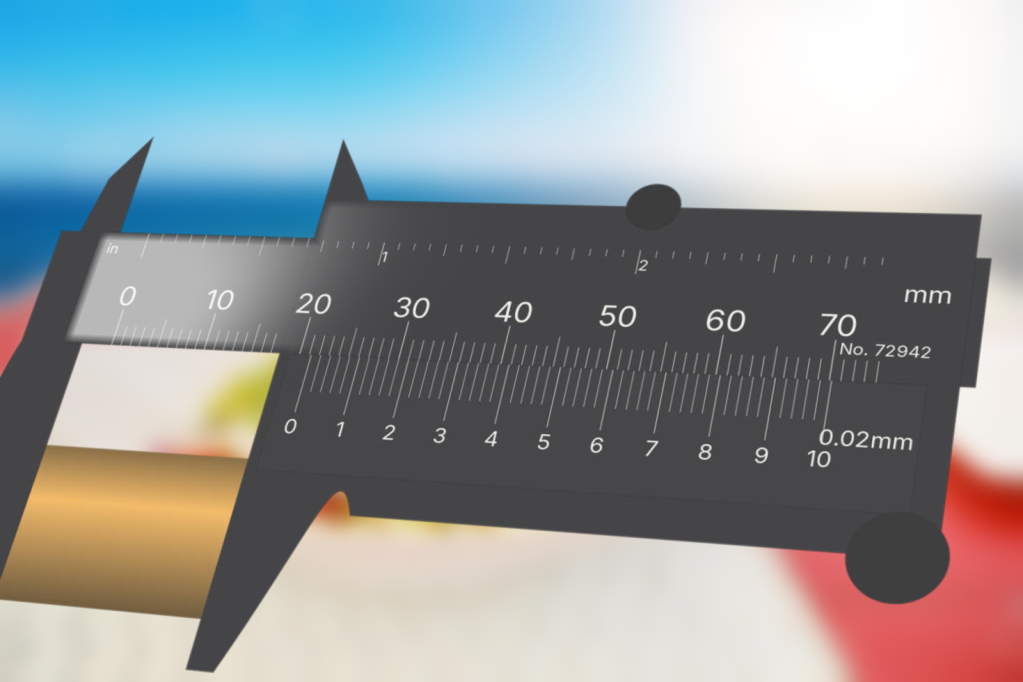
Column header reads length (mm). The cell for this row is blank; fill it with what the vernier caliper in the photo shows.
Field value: 21.2 mm
